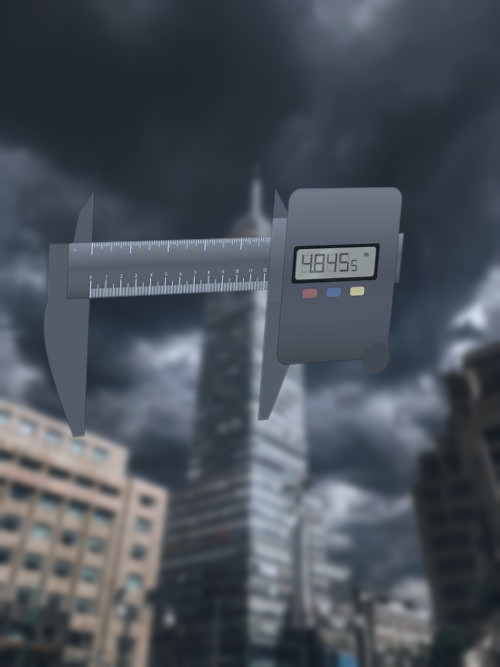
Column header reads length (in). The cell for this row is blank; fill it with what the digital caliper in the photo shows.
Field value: 4.8455 in
